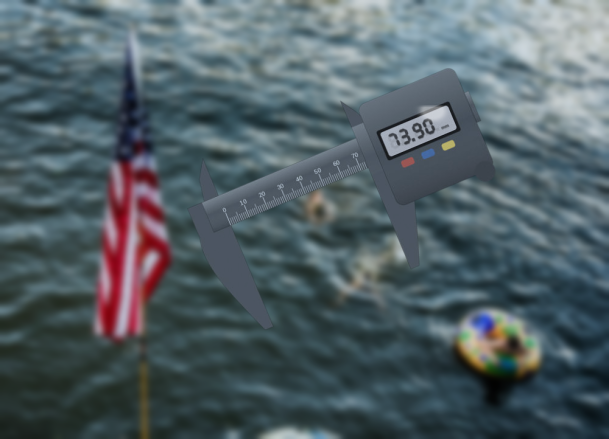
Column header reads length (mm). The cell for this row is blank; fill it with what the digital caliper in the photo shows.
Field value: 73.90 mm
